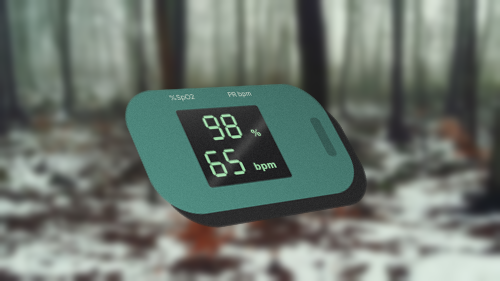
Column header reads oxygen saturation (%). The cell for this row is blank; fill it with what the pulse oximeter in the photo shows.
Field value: 98 %
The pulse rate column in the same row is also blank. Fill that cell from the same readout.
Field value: 65 bpm
